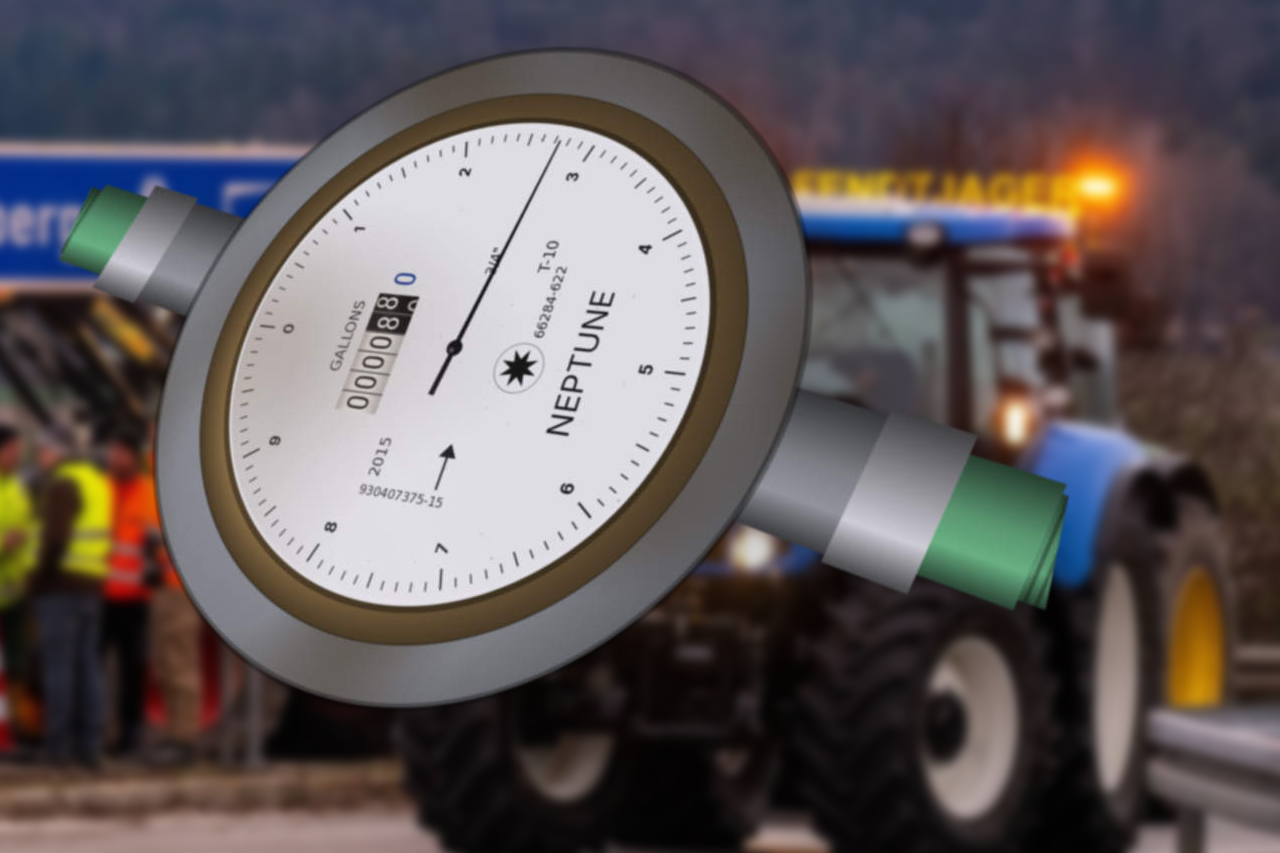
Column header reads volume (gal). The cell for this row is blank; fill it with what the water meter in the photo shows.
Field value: 882.7 gal
